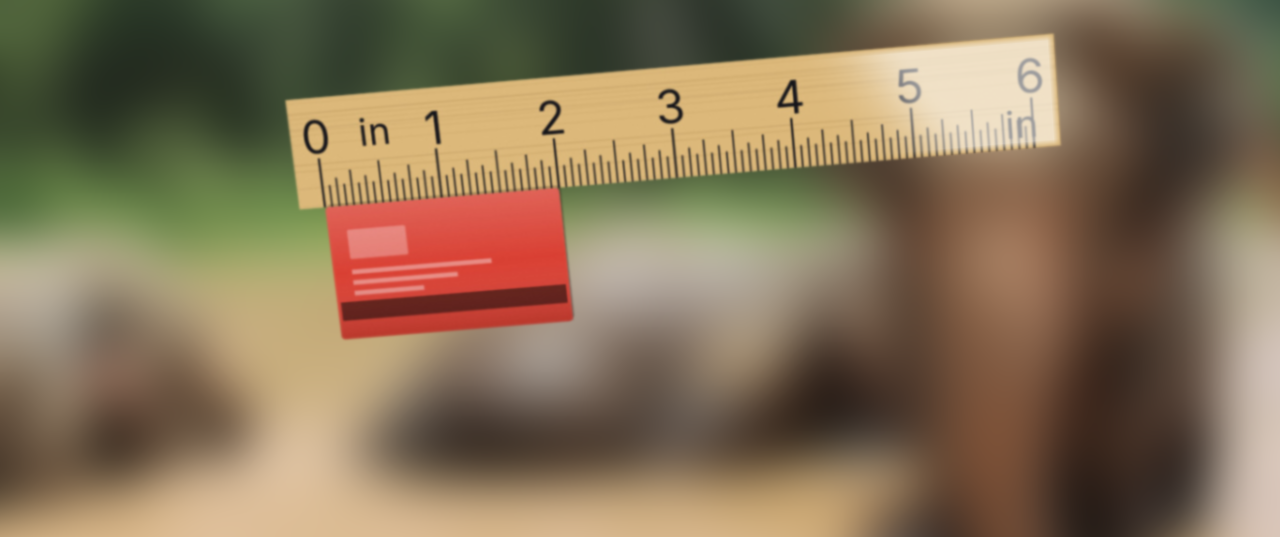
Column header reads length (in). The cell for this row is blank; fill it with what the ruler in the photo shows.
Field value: 2 in
